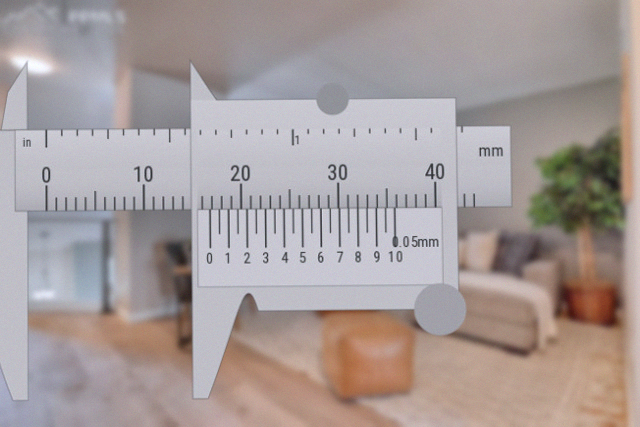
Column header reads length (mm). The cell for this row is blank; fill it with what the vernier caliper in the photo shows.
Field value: 16.8 mm
